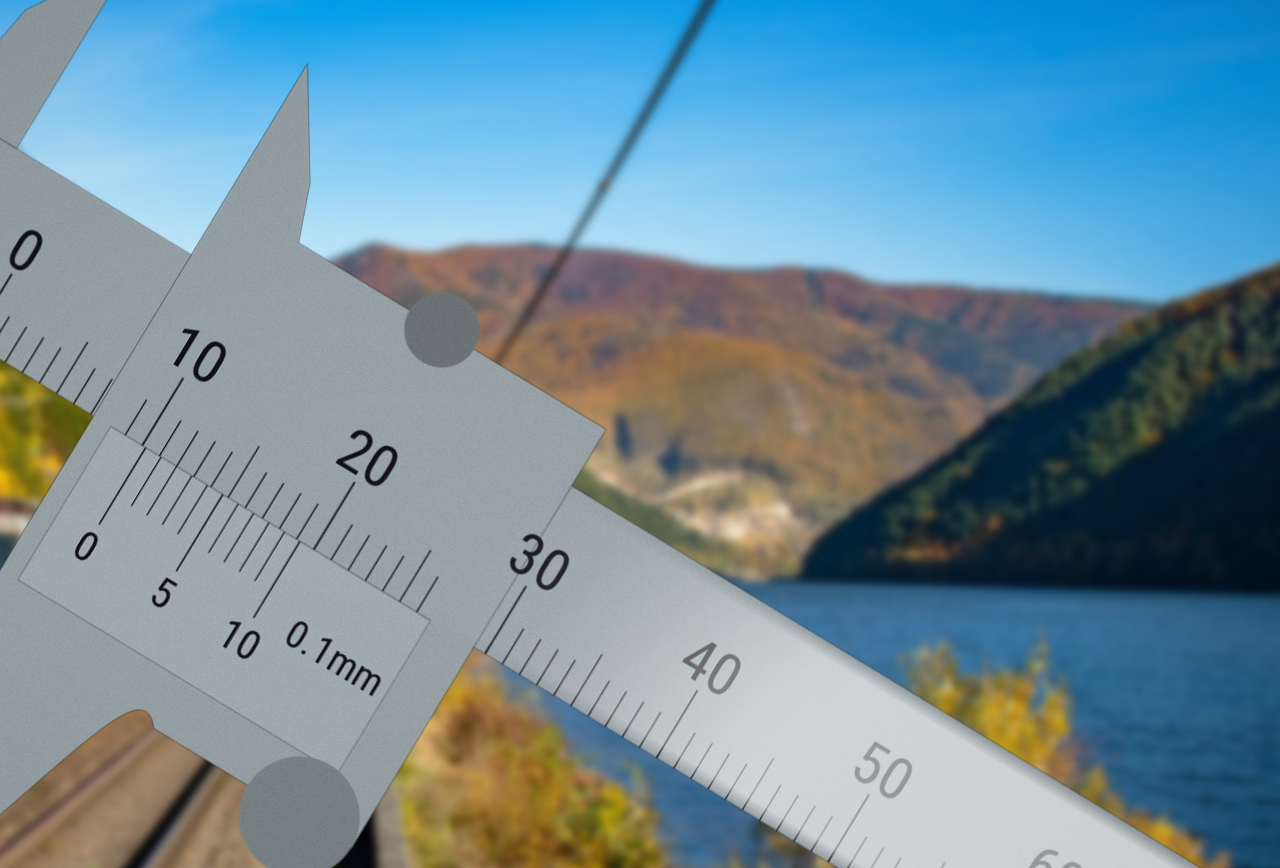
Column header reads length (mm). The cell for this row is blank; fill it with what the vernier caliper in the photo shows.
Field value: 10.2 mm
